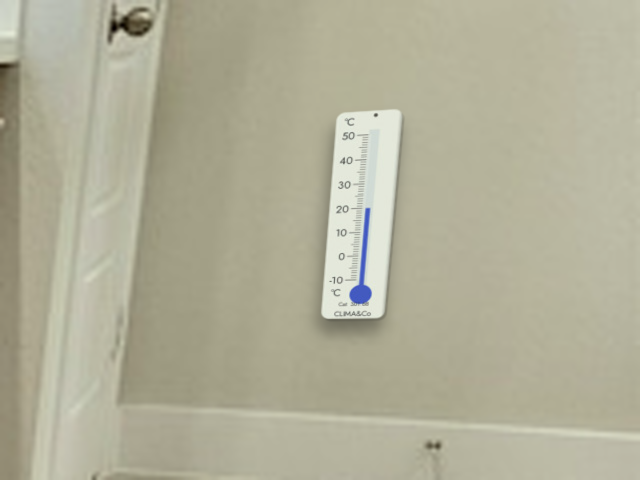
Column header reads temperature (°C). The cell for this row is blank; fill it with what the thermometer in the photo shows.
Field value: 20 °C
